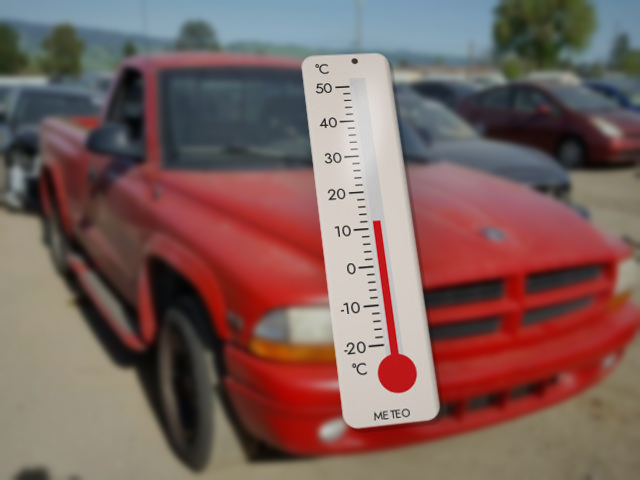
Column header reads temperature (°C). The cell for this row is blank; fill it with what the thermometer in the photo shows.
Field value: 12 °C
